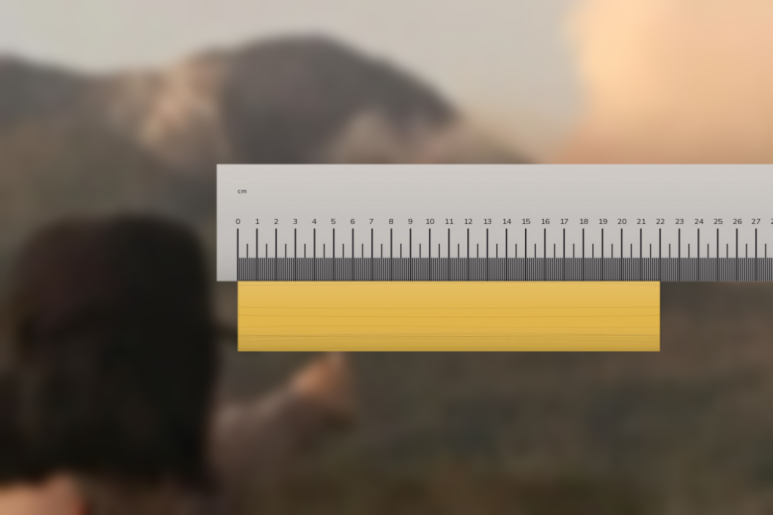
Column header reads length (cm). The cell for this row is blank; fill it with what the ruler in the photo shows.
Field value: 22 cm
